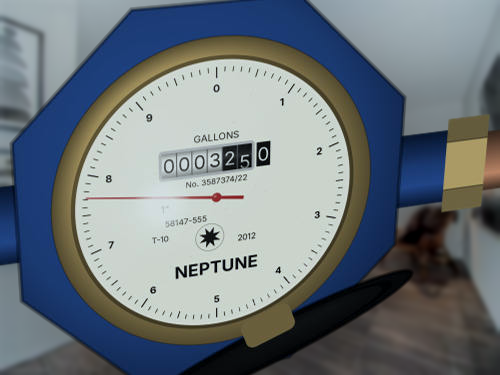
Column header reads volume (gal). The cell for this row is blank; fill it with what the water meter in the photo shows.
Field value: 3247.7 gal
